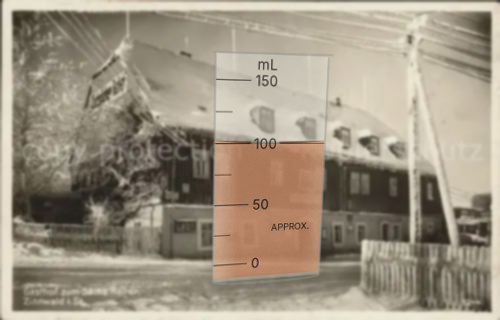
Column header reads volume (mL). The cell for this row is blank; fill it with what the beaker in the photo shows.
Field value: 100 mL
